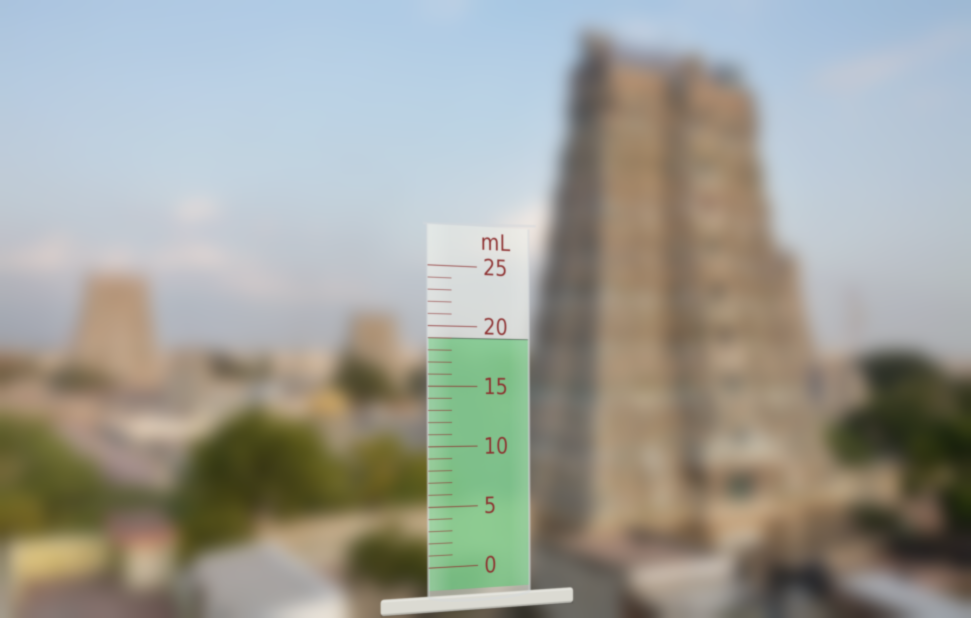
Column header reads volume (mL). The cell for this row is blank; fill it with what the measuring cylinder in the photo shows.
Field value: 19 mL
